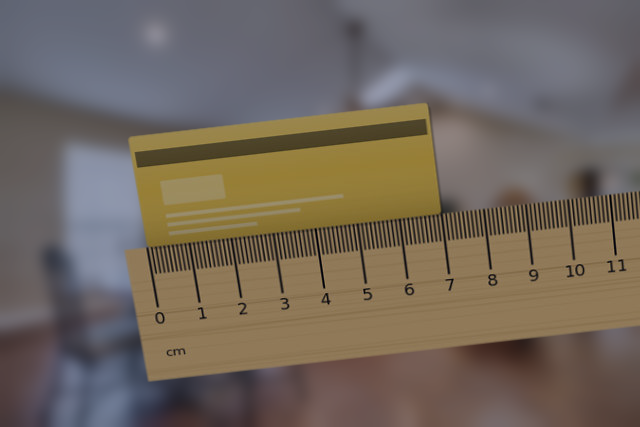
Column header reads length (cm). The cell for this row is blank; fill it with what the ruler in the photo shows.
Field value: 7 cm
